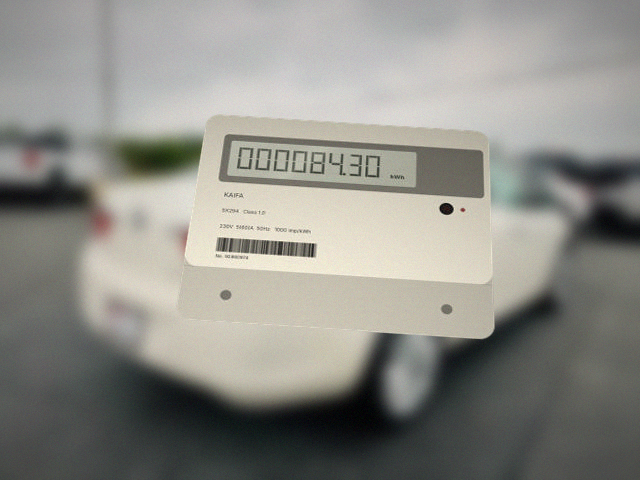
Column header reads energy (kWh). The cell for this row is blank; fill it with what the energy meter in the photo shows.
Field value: 84.30 kWh
